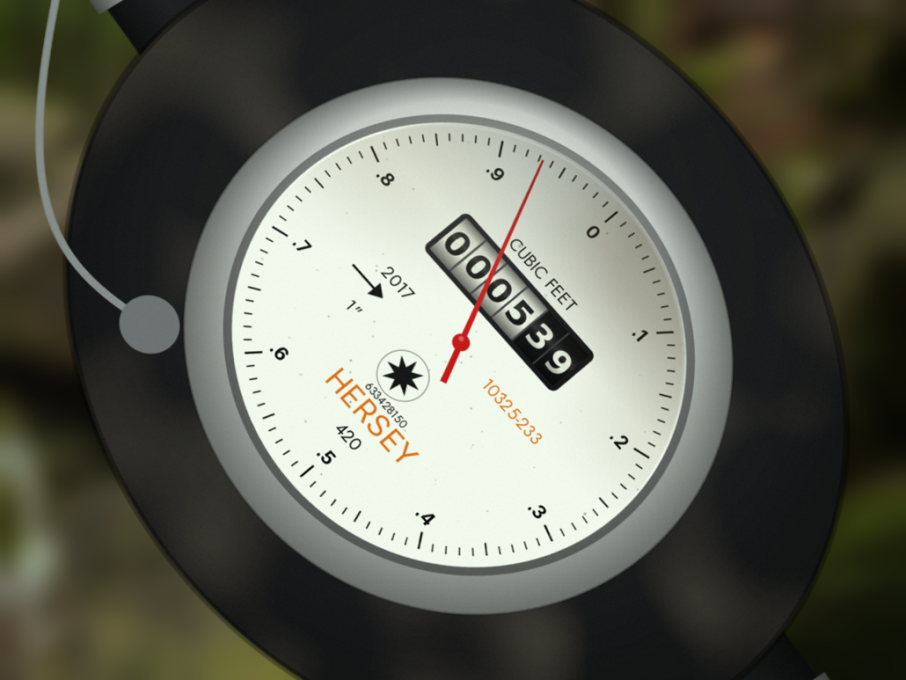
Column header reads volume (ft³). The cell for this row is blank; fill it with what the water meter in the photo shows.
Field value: 538.93 ft³
